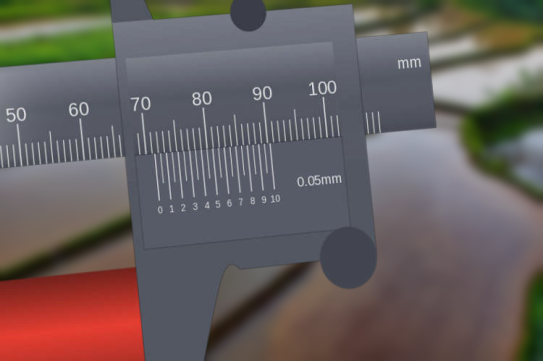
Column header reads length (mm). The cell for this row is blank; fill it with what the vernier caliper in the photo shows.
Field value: 71.4 mm
